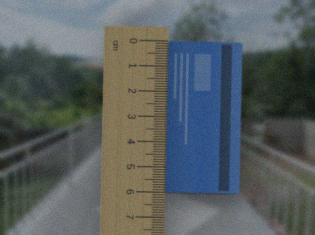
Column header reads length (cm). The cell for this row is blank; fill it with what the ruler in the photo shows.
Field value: 6 cm
